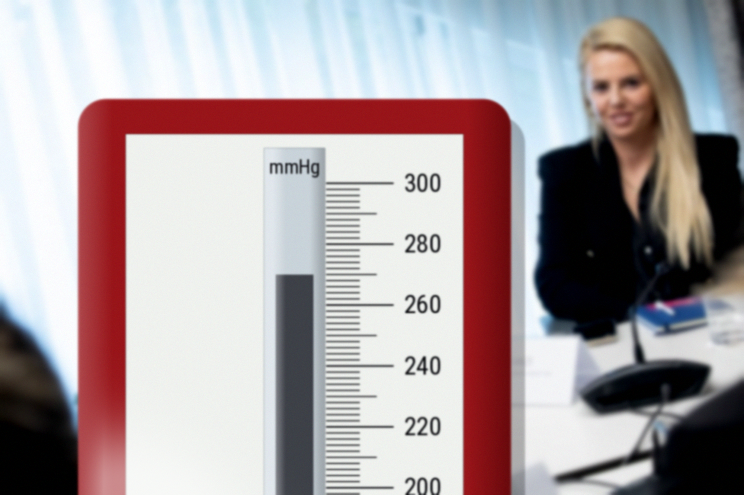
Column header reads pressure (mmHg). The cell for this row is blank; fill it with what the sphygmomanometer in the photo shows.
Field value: 270 mmHg
